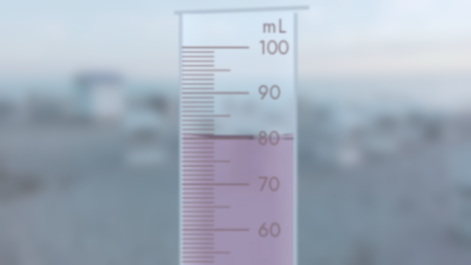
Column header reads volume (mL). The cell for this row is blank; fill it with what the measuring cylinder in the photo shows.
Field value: 80 mL
